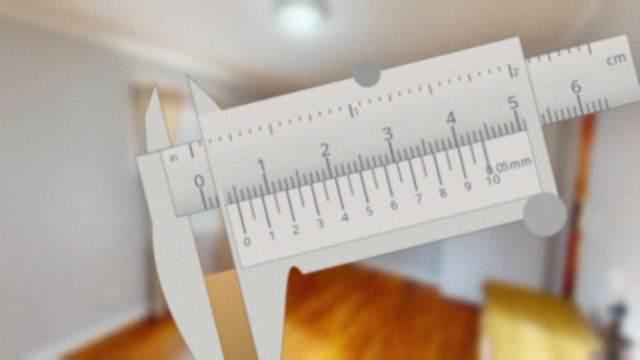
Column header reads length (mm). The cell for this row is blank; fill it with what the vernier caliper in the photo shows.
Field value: 5.0 mm
